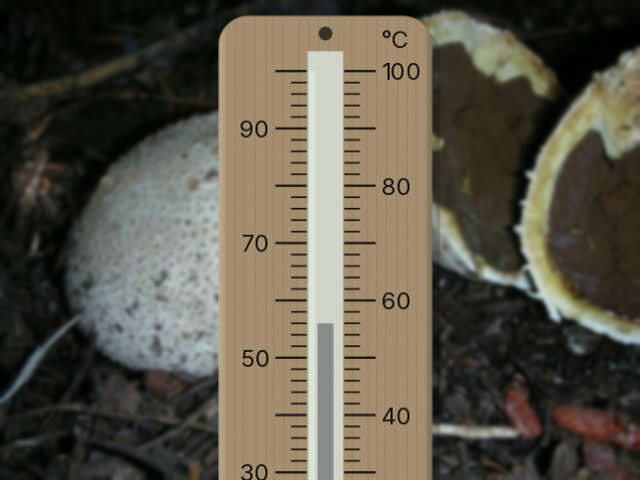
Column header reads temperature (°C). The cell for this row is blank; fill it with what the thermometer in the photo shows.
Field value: 56 °C
